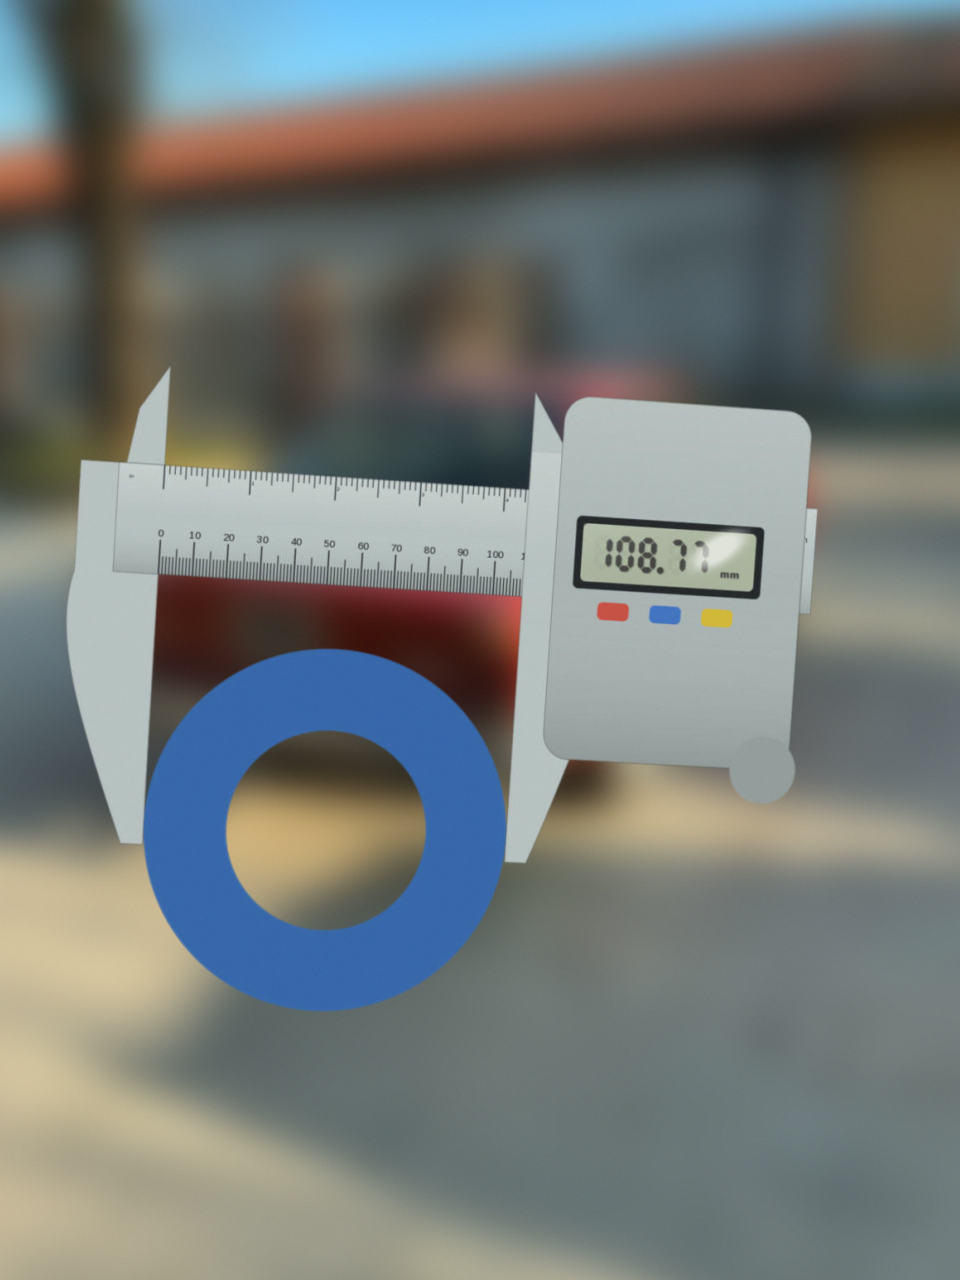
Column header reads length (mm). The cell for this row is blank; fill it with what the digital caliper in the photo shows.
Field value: 108.77 mm
